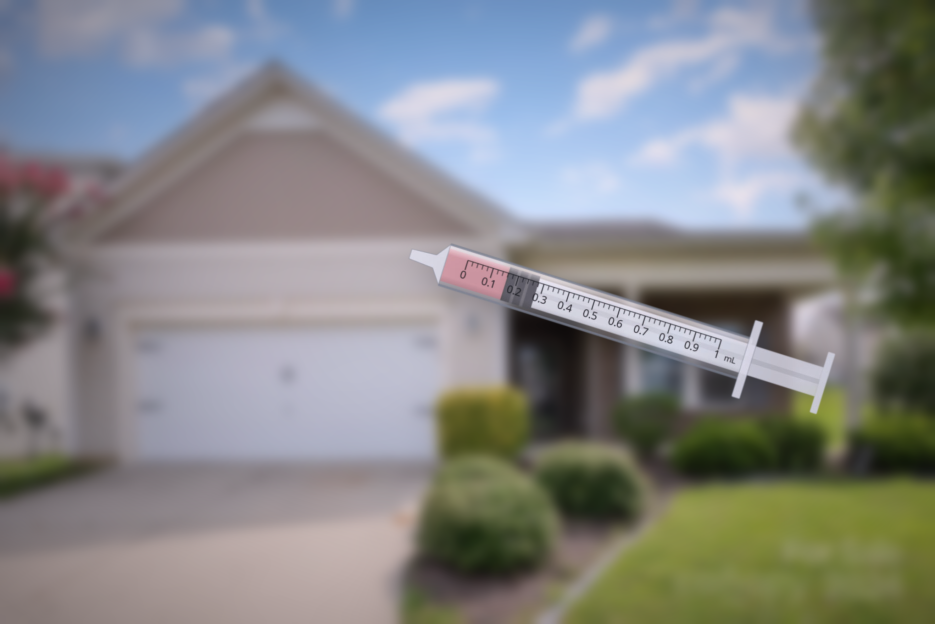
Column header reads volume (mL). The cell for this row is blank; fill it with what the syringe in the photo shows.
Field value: 0.16 mL
